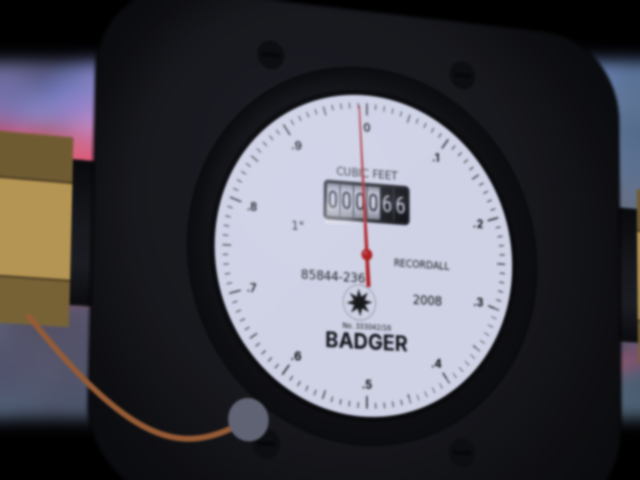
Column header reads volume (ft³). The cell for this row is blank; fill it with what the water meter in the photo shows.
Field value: 65.99 ft³
